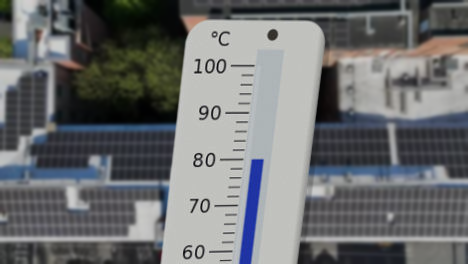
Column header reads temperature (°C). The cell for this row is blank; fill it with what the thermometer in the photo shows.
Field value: 80 °C
